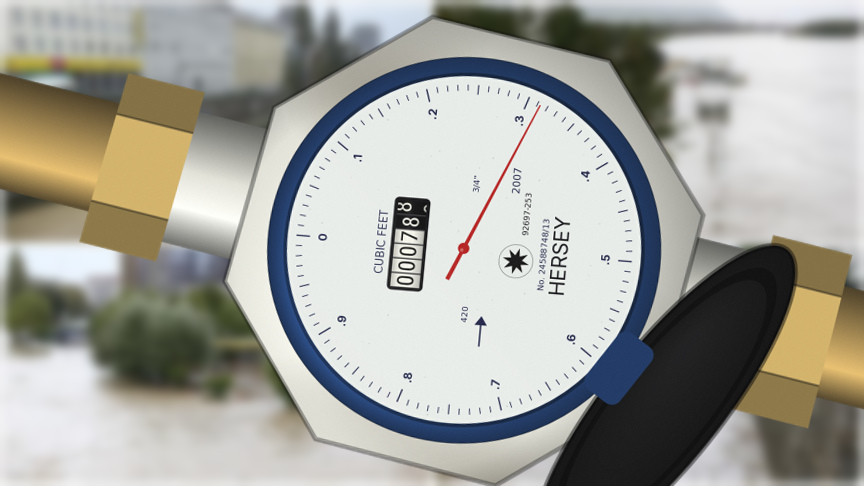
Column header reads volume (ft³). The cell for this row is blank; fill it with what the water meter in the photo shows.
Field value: 788.31 ft³
